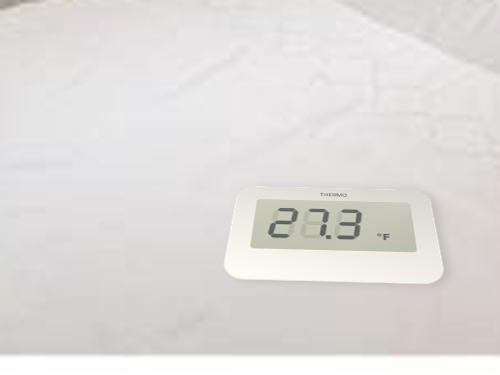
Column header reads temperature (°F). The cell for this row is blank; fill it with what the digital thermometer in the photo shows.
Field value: 27.3 °F
